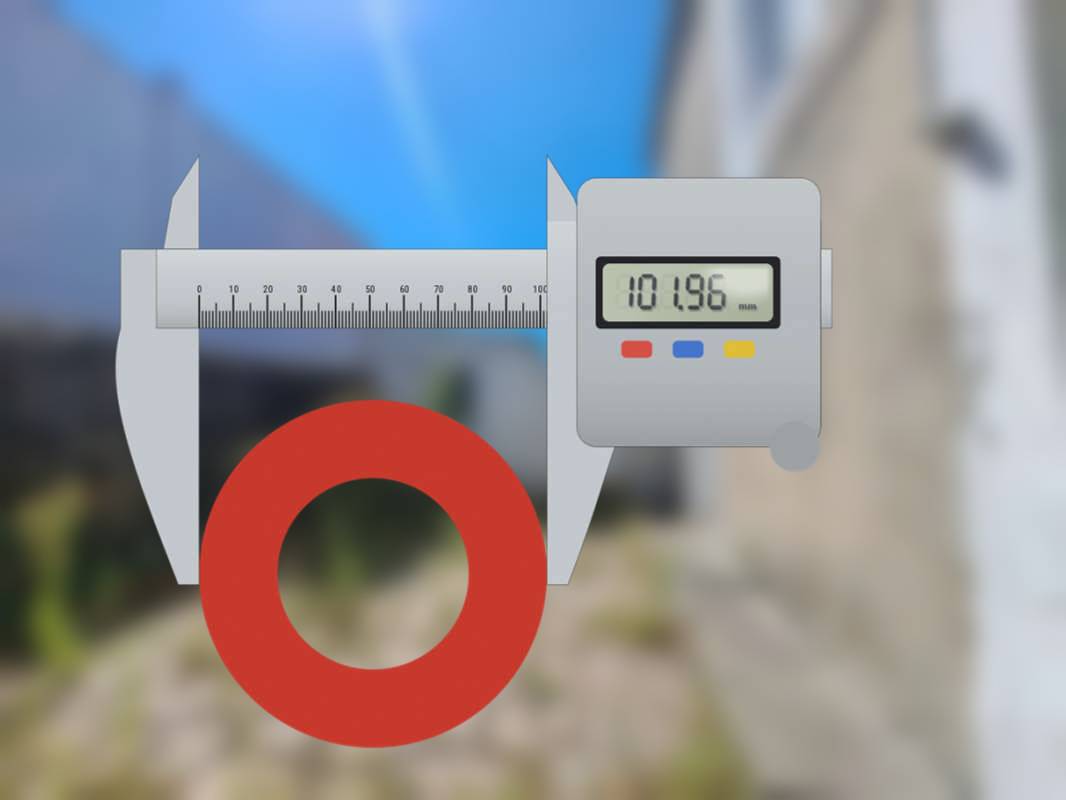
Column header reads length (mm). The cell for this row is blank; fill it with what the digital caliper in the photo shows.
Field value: 101.96 mm
